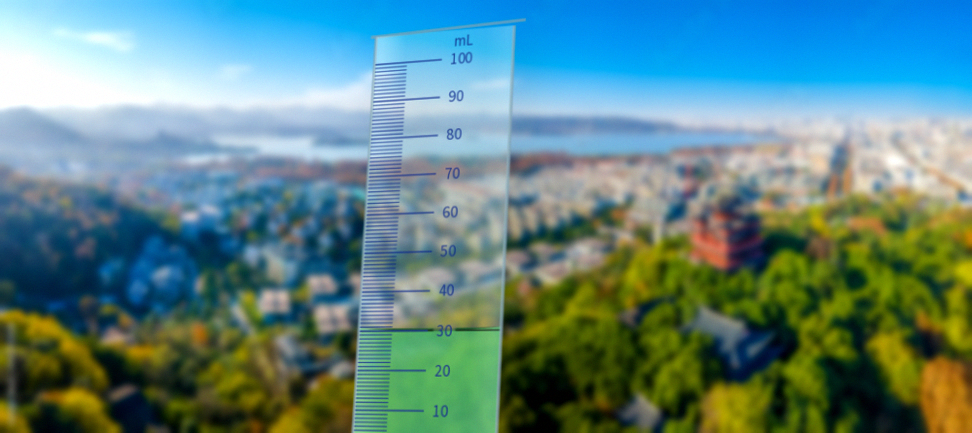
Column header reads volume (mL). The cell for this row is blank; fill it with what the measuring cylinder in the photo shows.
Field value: 30 mL
